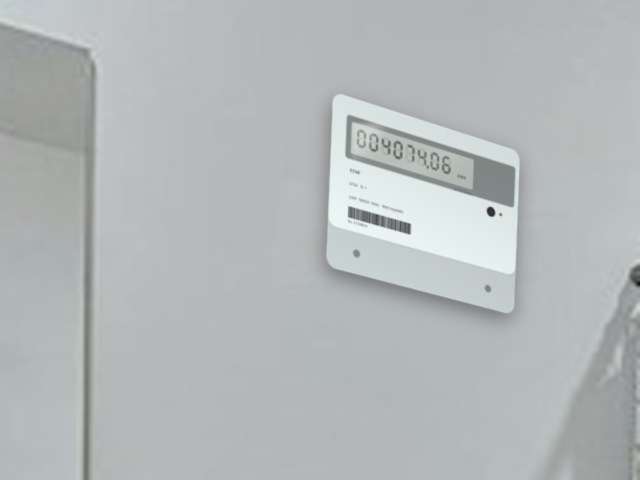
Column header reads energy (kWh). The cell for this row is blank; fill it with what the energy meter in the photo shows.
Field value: 4074.06 kWh
